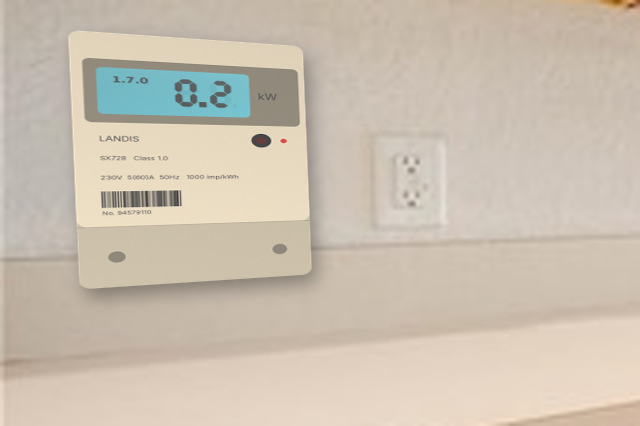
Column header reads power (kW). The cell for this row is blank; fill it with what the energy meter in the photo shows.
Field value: 0.2 kW
